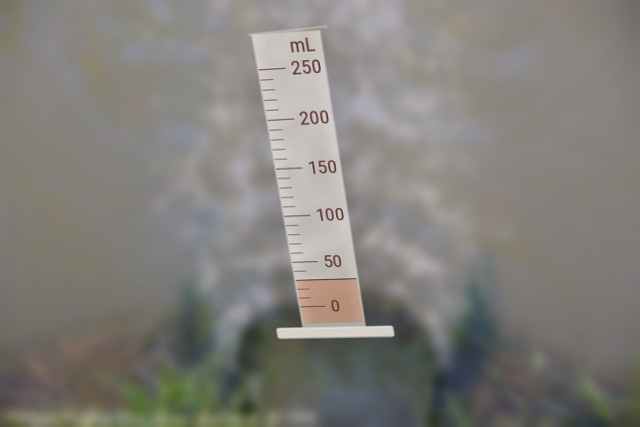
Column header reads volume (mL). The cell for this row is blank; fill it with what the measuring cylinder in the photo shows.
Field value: 30 mL
